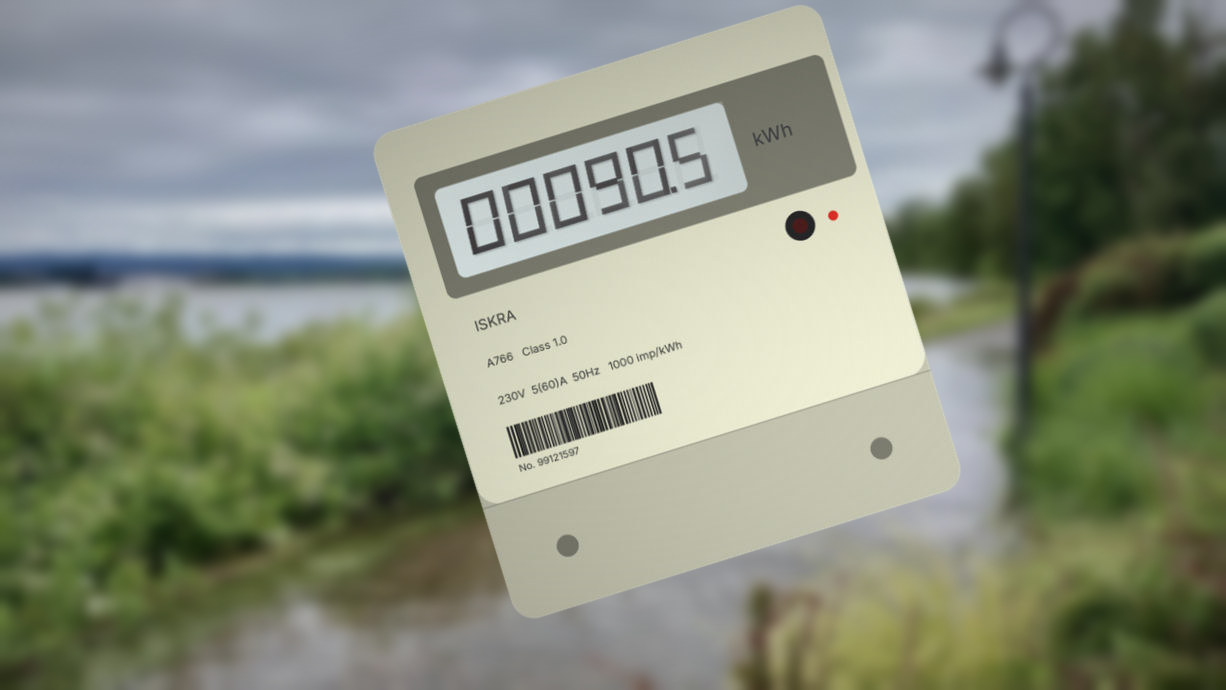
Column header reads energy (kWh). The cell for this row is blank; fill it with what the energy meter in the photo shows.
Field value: 90.5 kWh
